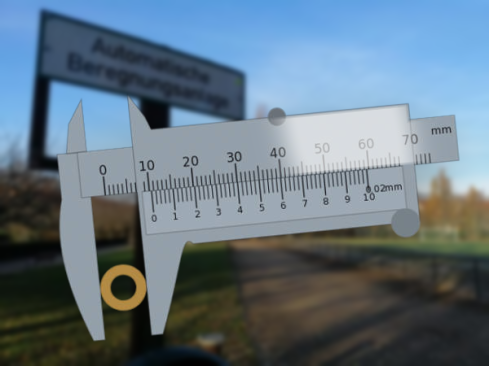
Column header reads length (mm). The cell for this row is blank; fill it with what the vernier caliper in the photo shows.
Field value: 10.5 mm
